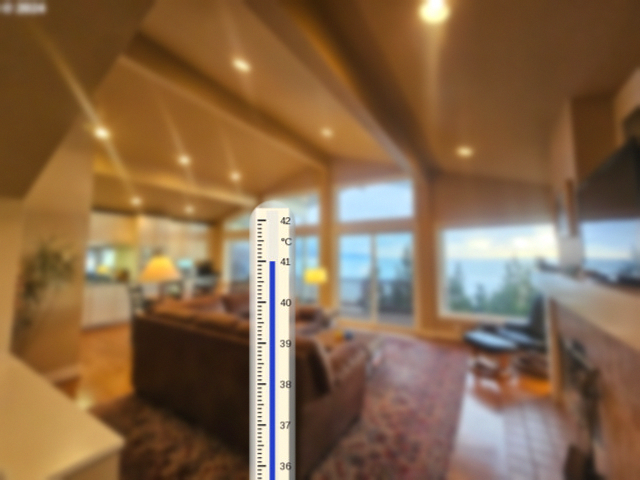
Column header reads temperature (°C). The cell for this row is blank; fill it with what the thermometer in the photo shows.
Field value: 41 °C
